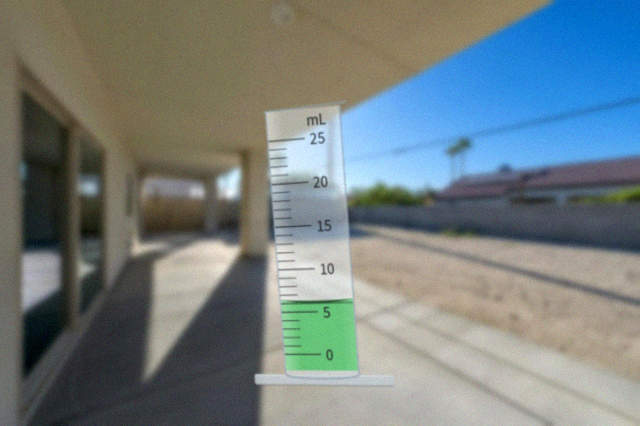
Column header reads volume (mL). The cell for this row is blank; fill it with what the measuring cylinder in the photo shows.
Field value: 6 mL
